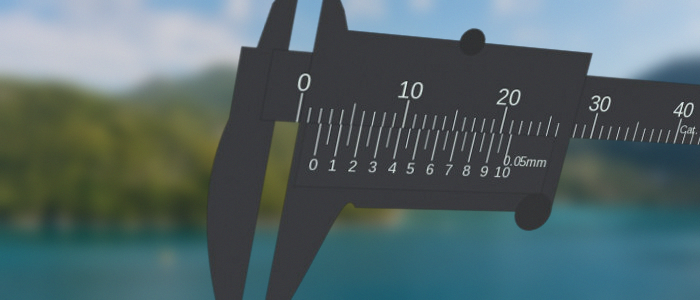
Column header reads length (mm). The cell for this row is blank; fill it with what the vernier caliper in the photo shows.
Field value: 2.2 mm
